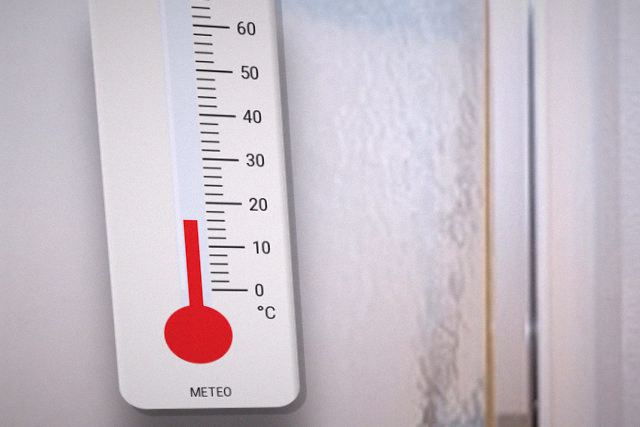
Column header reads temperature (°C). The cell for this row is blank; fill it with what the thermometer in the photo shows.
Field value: 16 °C
